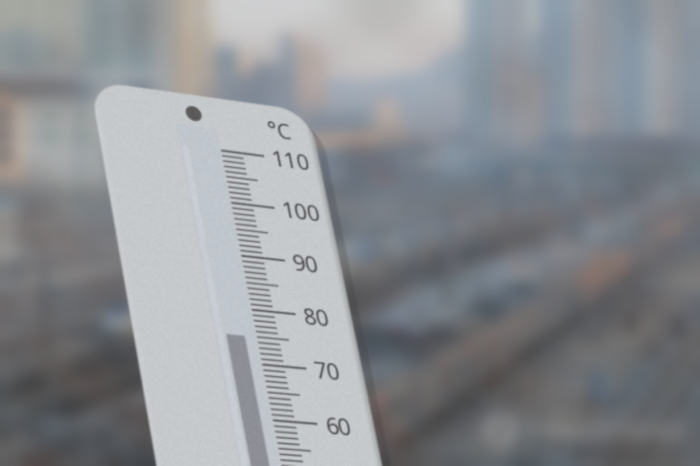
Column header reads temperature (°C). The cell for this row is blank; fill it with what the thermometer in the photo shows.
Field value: 75 °C
